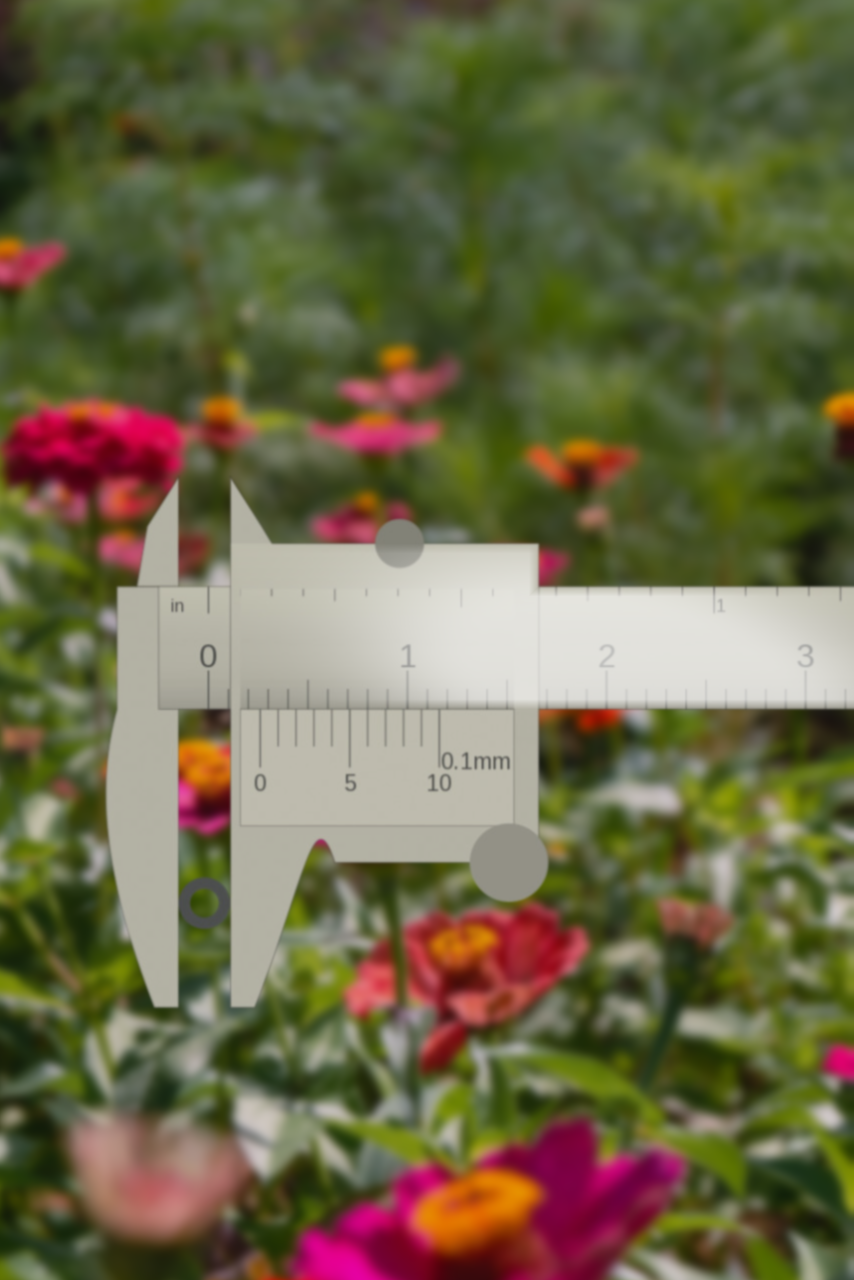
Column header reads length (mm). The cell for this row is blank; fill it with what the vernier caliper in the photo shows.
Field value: 2.6 mm
